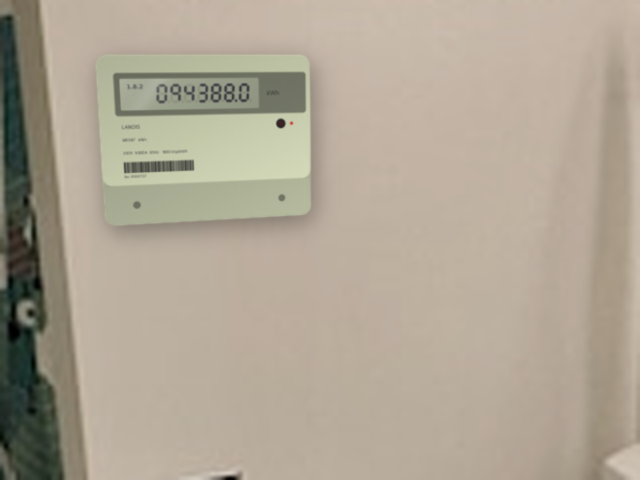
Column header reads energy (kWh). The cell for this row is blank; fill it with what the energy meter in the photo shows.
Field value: 94388.0 kWh
